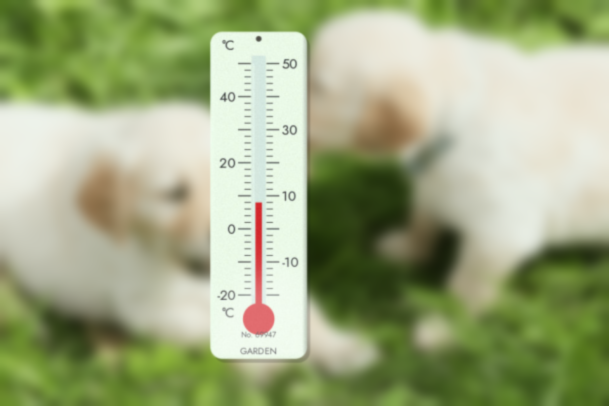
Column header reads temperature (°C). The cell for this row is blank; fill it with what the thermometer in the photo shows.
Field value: 8 °C
